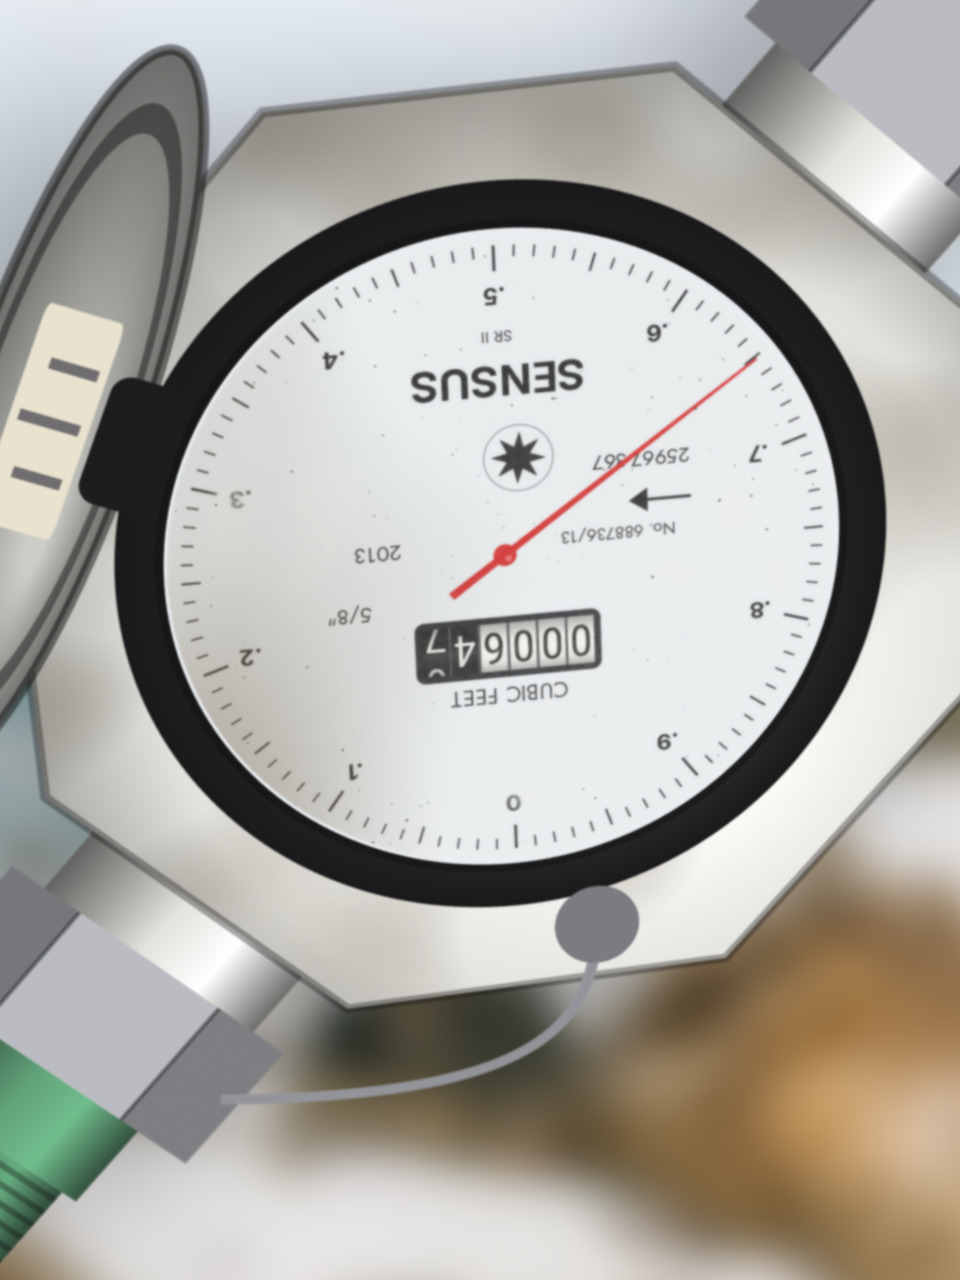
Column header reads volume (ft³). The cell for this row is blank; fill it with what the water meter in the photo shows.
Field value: 646.65 ft³
